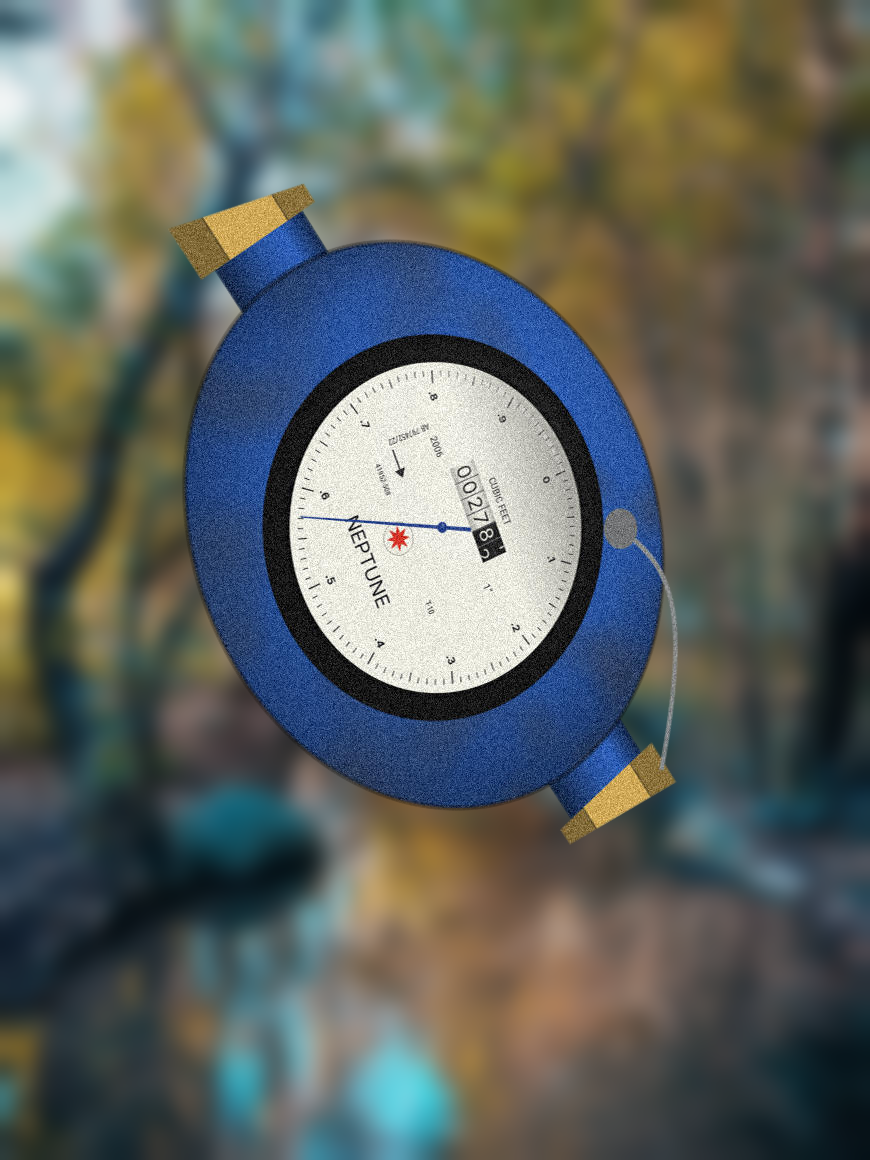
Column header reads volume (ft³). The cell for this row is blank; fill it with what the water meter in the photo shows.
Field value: 2781.57 ft³
